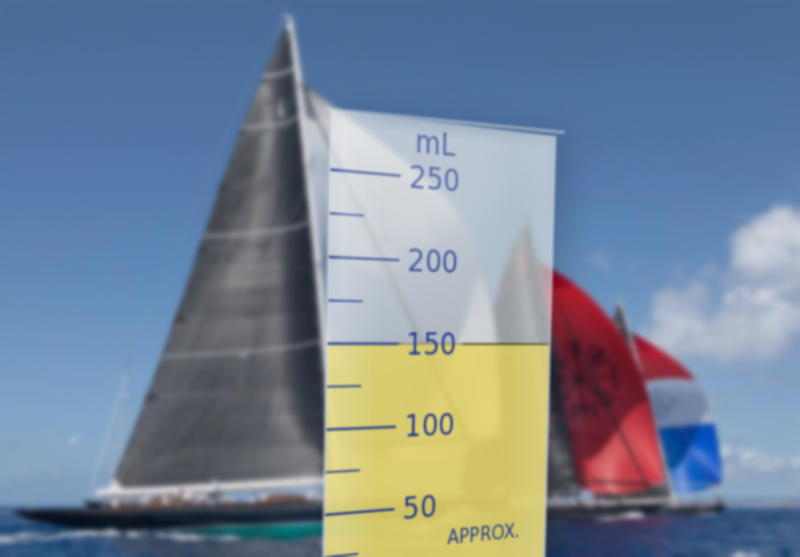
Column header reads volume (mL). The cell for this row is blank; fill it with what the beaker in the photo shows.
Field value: 150 mL
